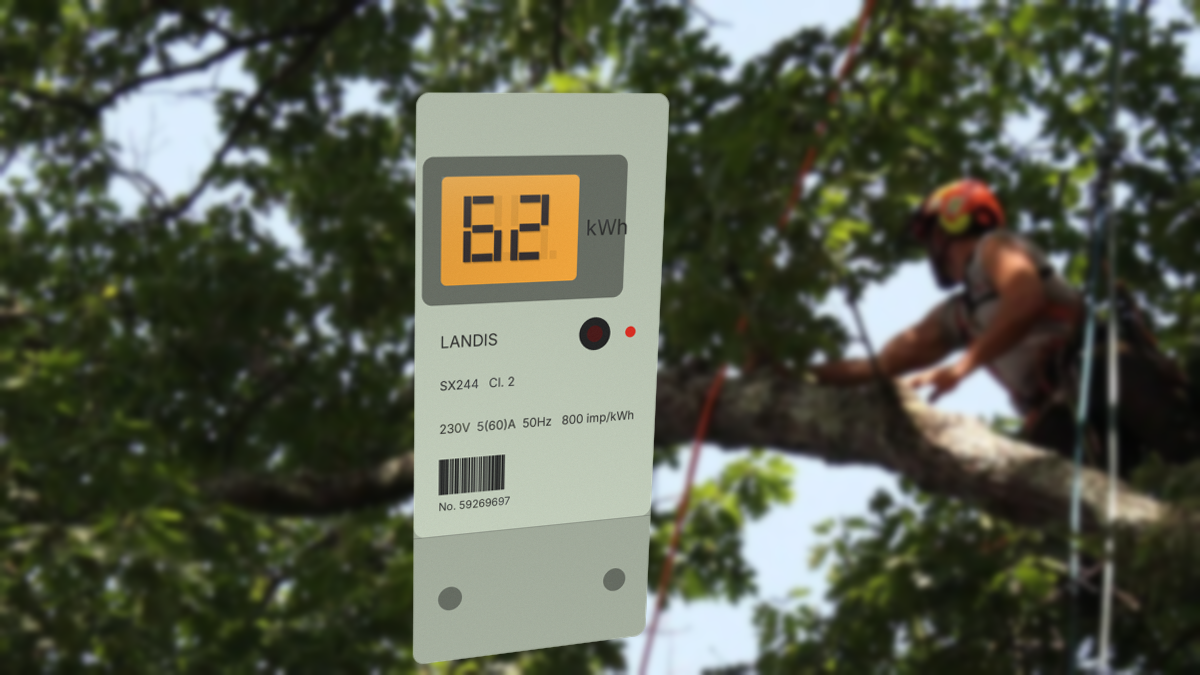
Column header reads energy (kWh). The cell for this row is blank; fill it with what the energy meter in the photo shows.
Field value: 62 kWh
